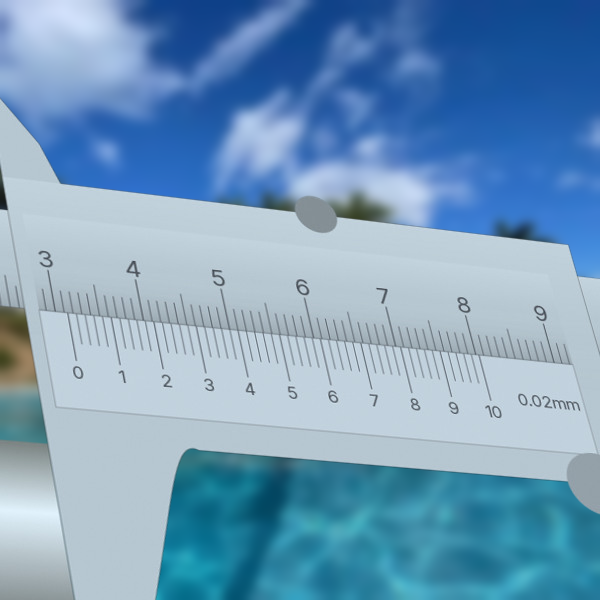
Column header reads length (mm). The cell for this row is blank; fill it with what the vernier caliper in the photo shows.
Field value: 31.4 mm
